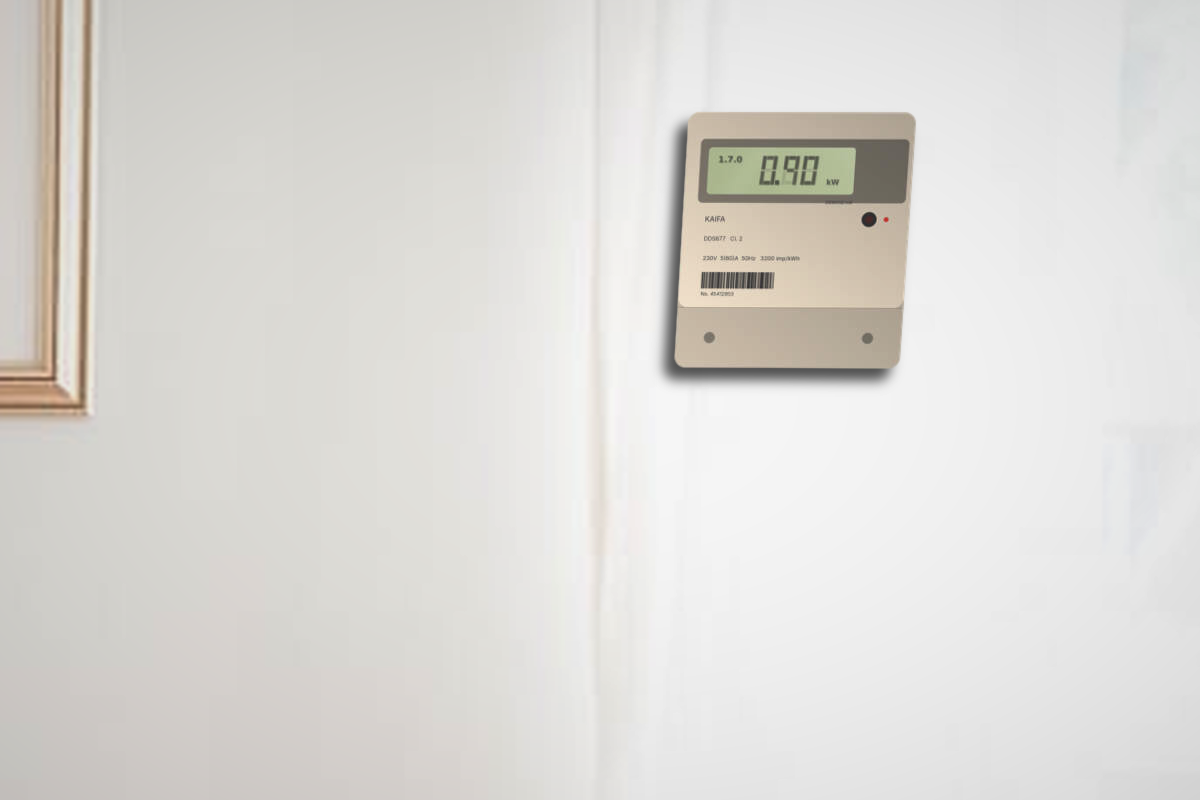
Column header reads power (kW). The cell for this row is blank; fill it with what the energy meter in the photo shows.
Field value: 0.90 kW
